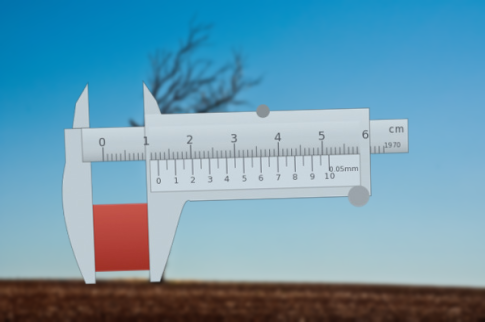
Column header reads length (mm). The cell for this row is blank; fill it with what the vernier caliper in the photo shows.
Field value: 12.5 mm
